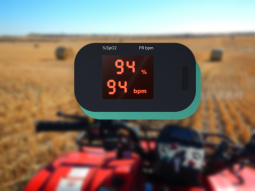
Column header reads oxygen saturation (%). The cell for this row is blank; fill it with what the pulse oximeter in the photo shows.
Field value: 94 %
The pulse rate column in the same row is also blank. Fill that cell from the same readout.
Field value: 94 bpm
